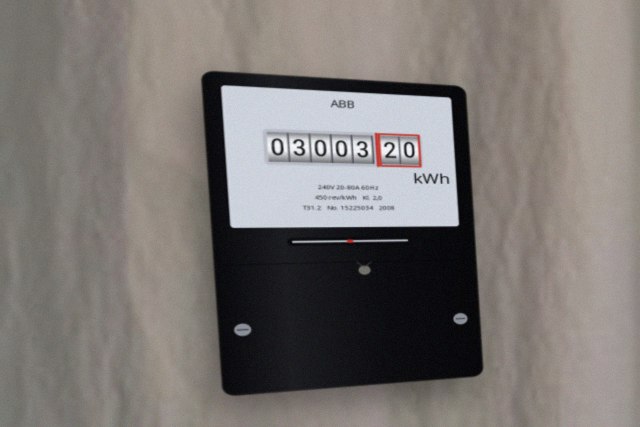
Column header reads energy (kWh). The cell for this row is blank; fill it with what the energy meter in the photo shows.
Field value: 3003.20 kWh
